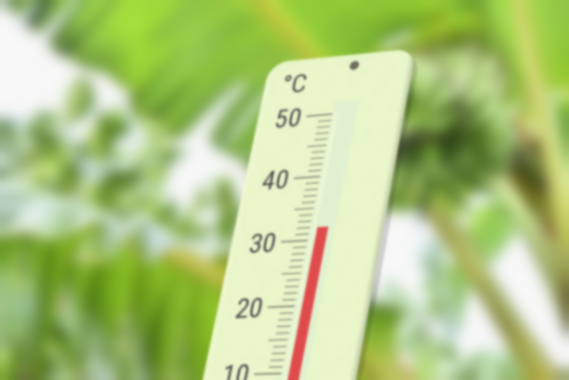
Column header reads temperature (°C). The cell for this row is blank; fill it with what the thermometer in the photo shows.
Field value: 32 °C
